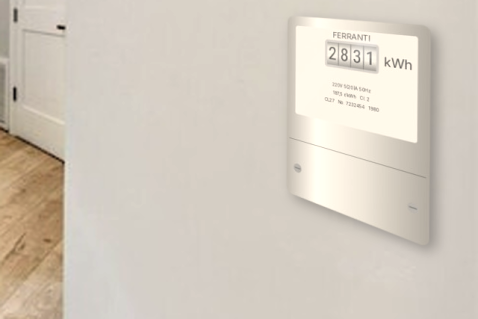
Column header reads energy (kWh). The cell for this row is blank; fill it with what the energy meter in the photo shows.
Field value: 2831 kWh
